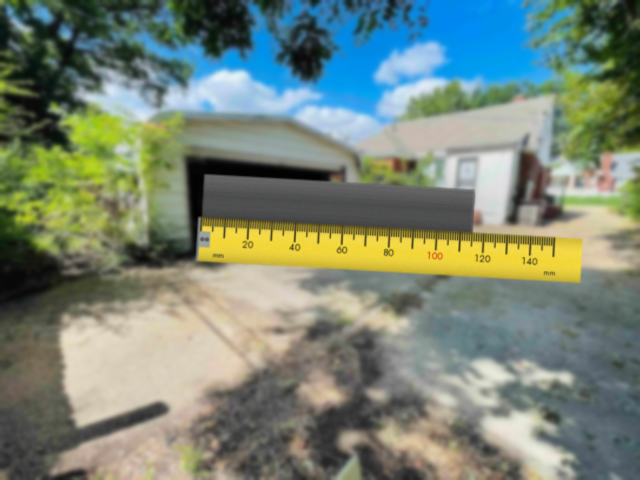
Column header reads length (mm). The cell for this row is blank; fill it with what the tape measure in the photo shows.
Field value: 115 mm
